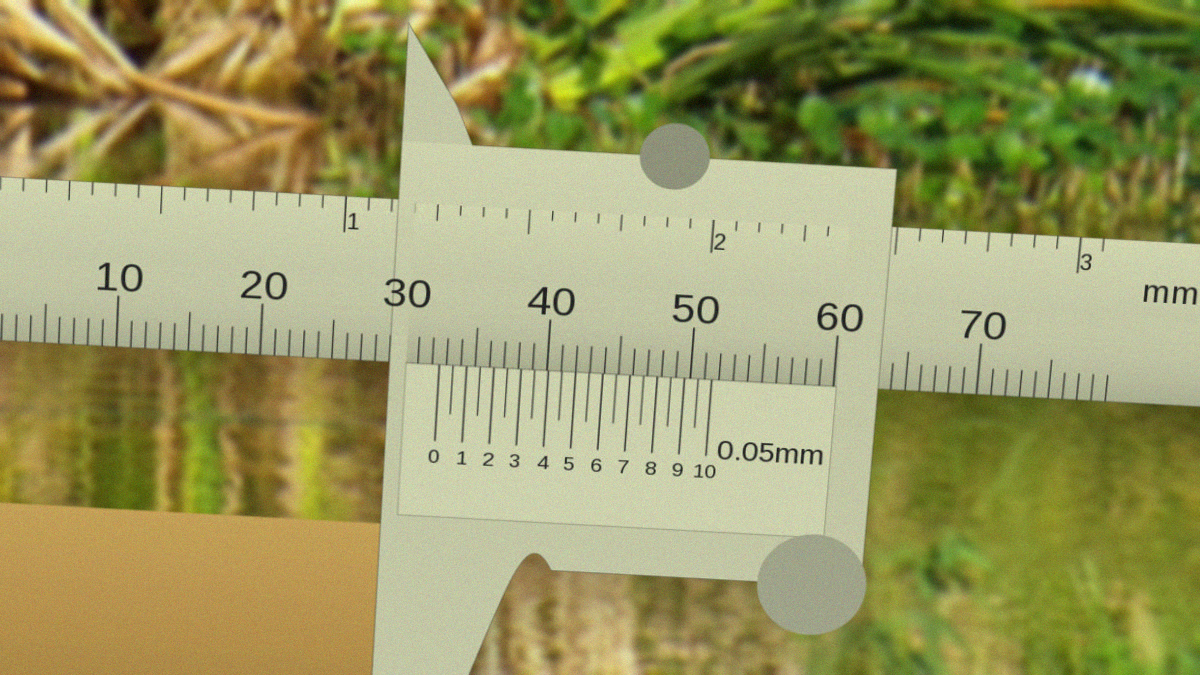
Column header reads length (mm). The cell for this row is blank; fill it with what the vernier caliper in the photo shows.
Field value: 32.5 mm
